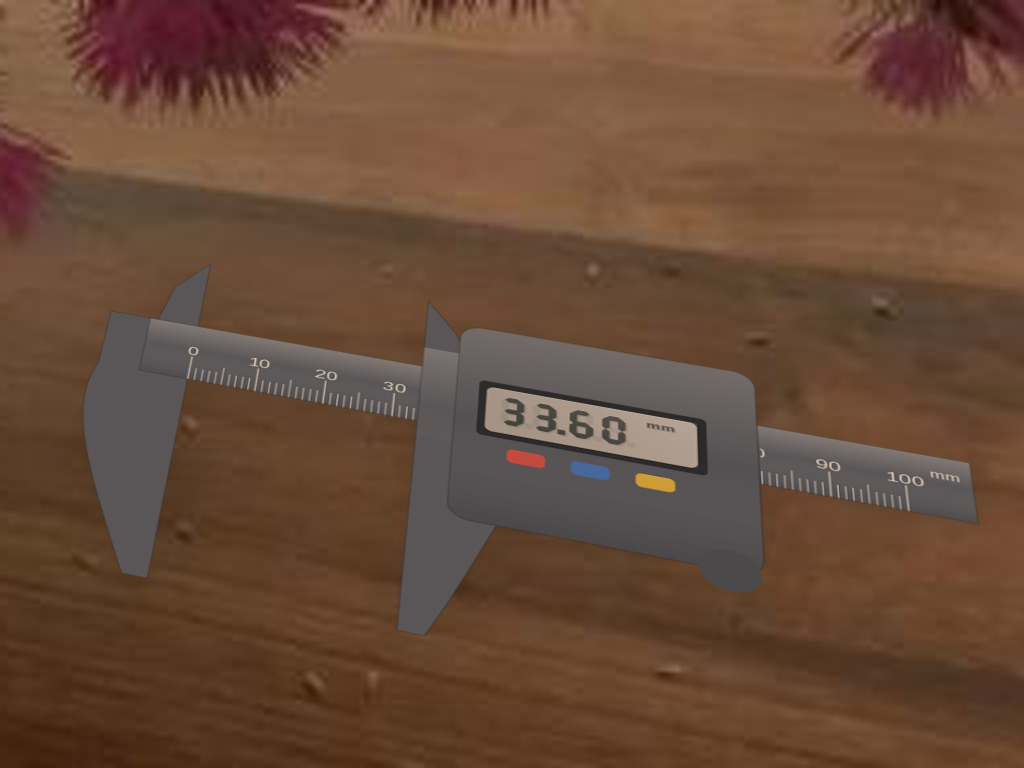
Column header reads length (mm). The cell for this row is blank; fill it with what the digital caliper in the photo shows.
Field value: 33.60 mm
